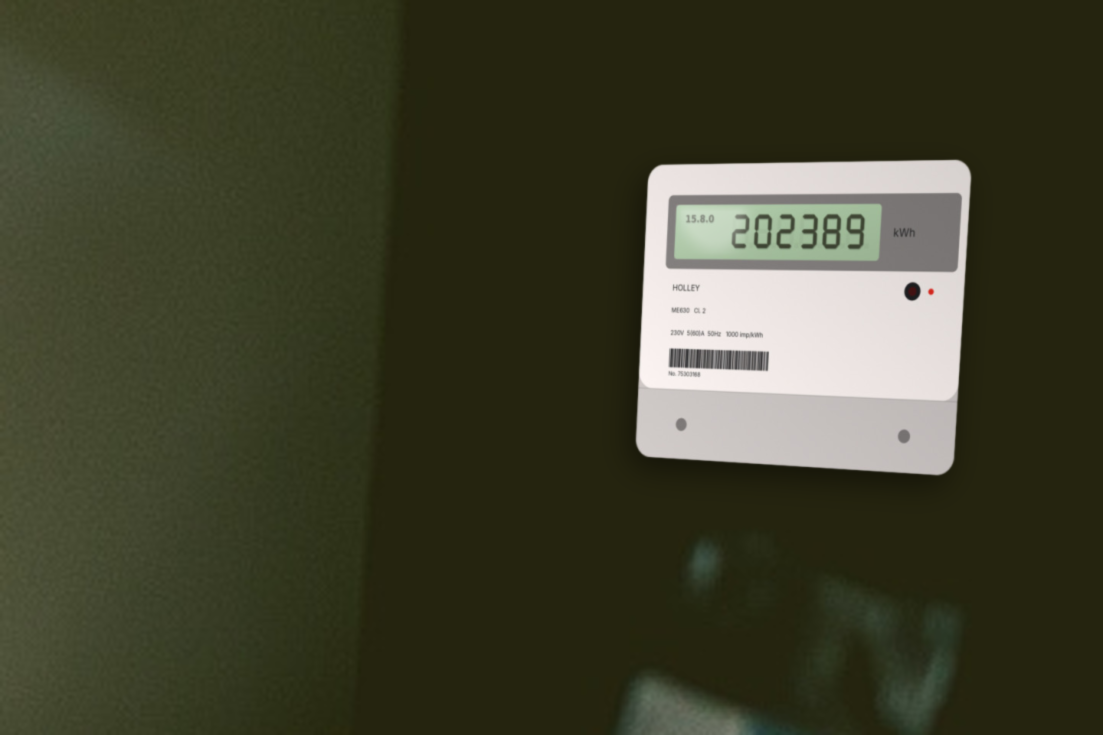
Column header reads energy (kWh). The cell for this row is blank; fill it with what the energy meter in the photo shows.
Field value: 202389 kWh
